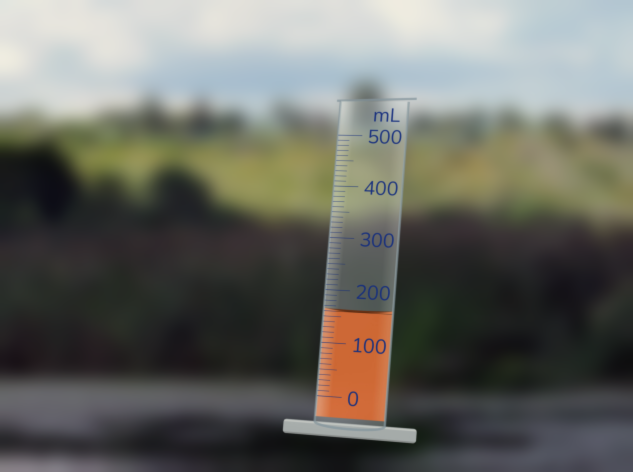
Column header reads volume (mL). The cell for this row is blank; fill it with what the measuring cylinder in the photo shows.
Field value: 160 mL
